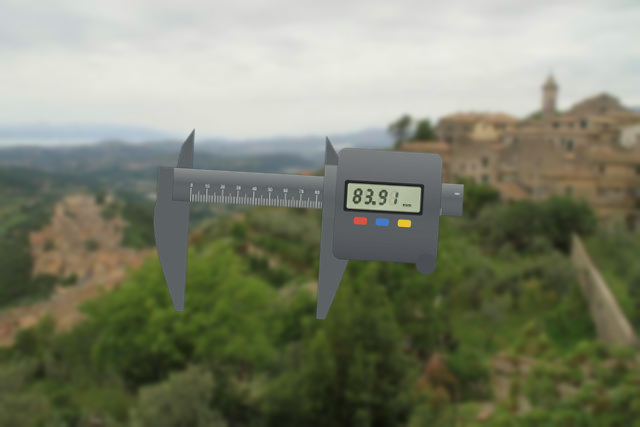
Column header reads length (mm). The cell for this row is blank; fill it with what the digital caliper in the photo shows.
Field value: 83.91 mm
